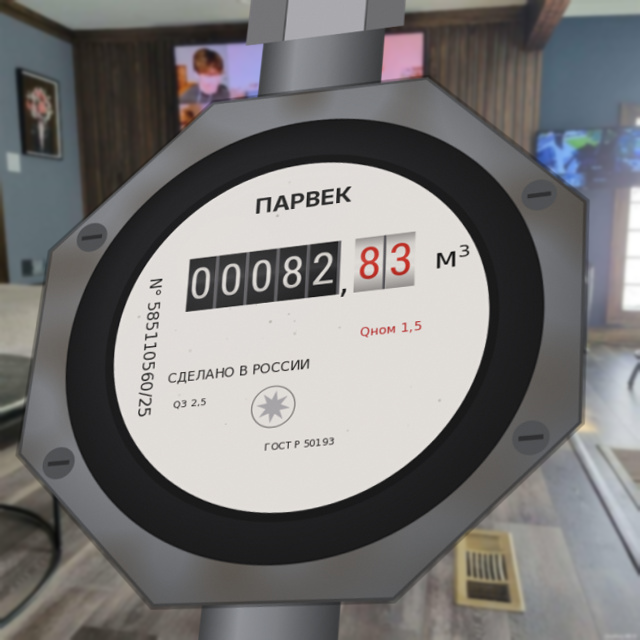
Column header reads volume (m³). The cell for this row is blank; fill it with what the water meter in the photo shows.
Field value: 82.83 m³
